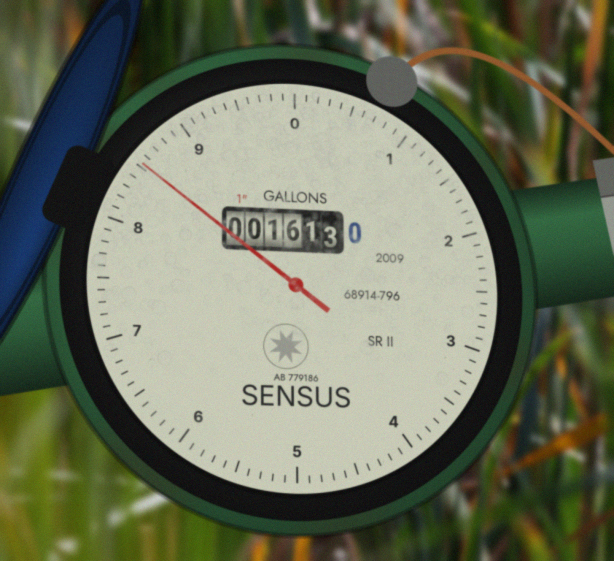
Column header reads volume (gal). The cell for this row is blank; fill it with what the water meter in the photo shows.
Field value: 16128.5 gal
